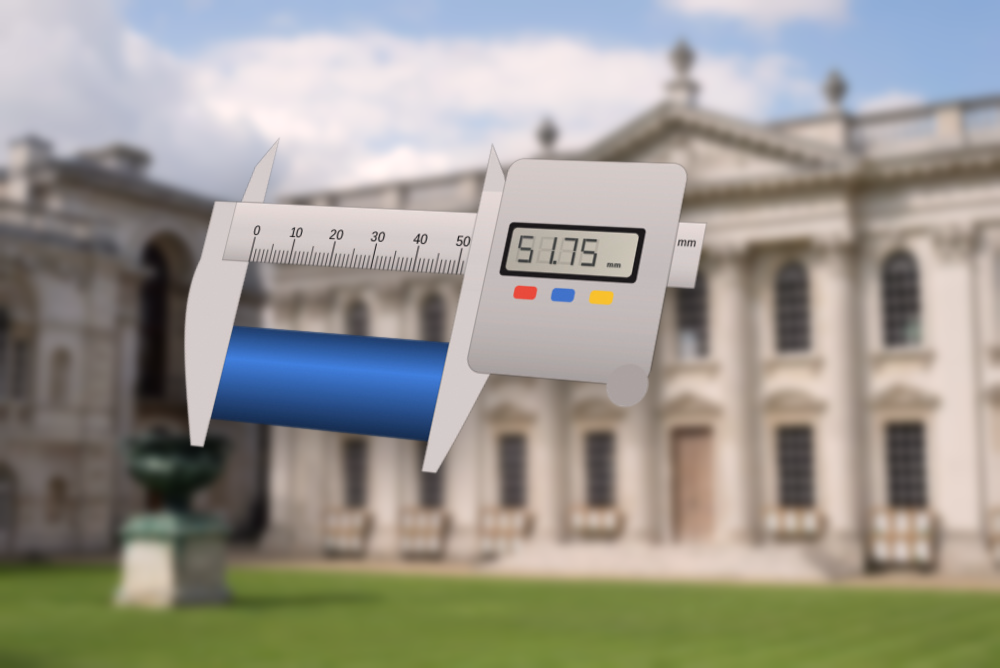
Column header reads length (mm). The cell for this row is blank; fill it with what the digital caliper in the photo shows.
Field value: 51.75 mm
